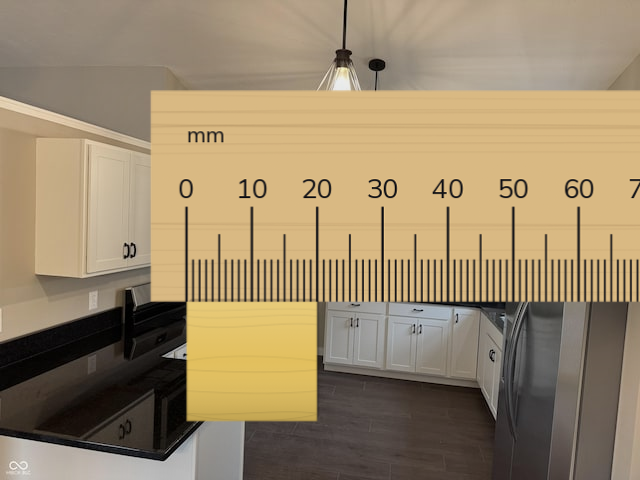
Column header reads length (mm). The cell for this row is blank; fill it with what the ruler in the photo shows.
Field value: 20 mm
